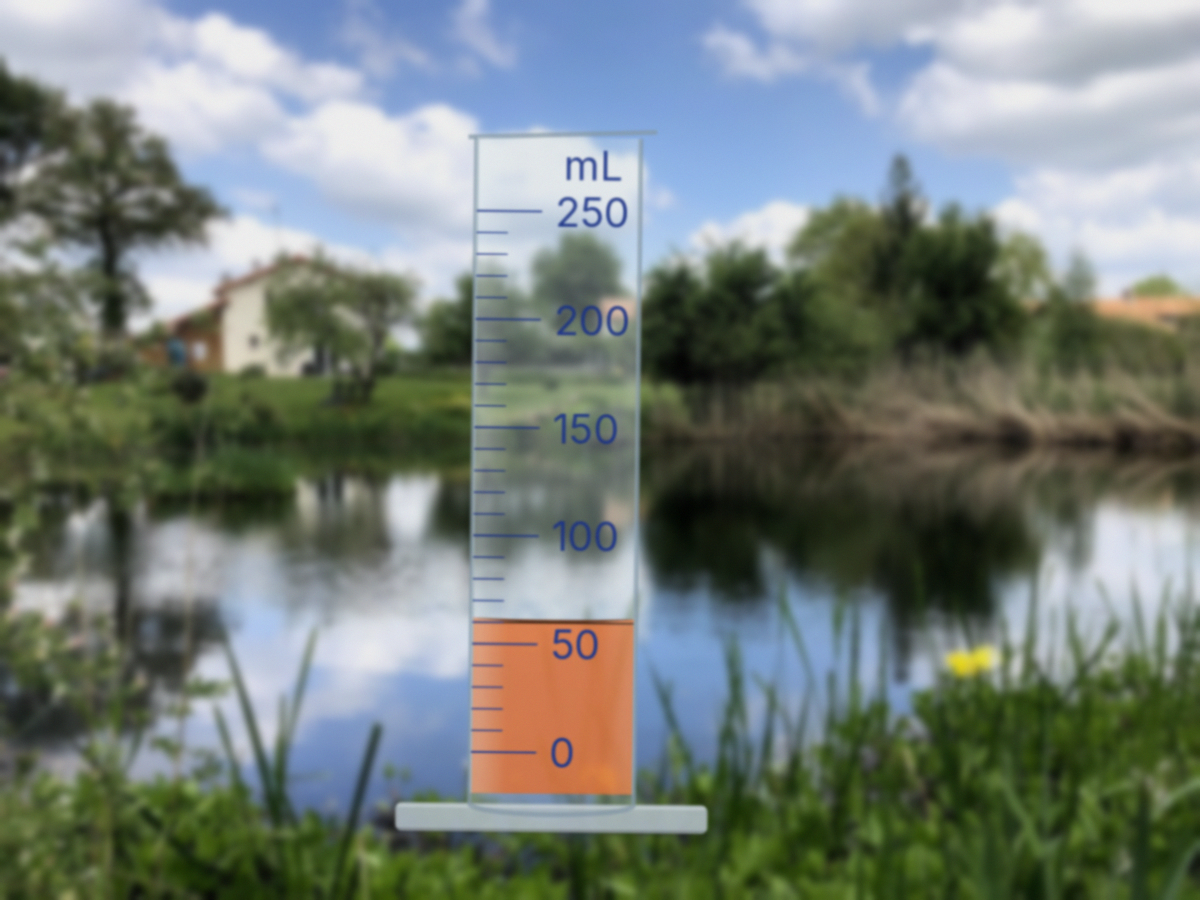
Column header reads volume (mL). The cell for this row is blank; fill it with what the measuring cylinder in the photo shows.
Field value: 60 mL
